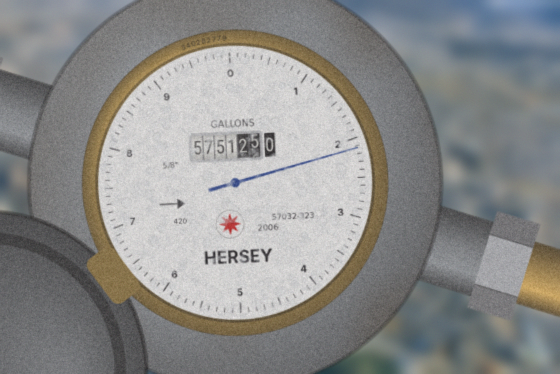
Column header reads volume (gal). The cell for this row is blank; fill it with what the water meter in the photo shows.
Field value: 5751252.1 gal
